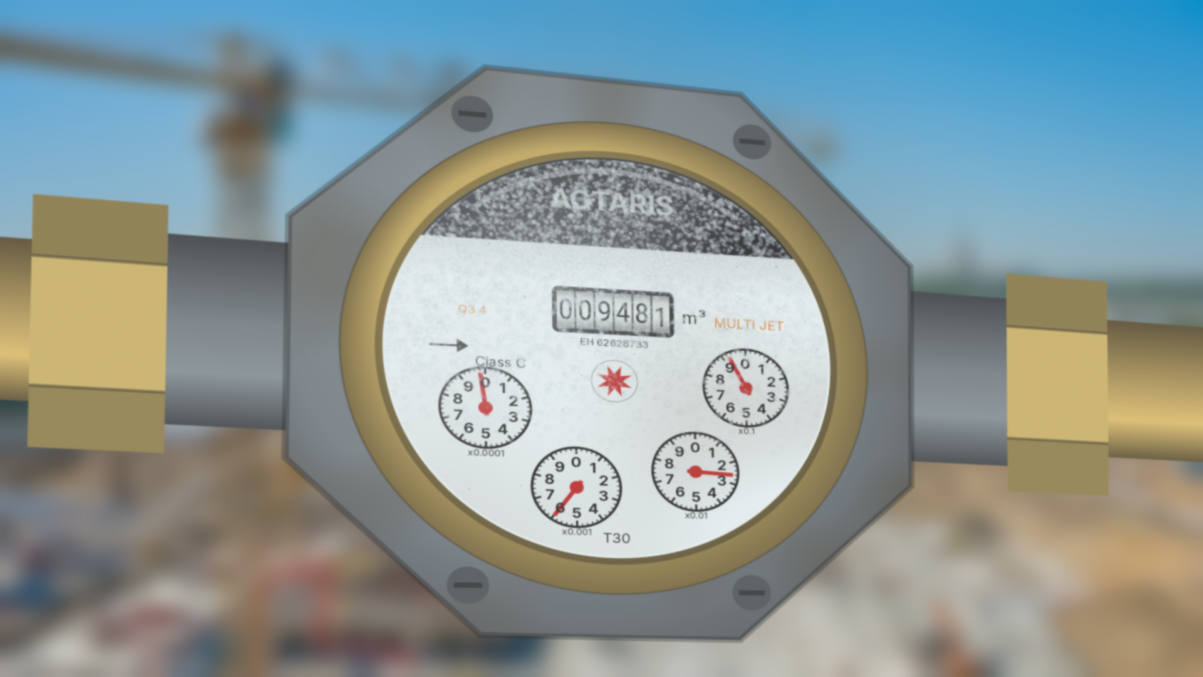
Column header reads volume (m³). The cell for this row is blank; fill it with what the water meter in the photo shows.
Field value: 9480.9259 m³
